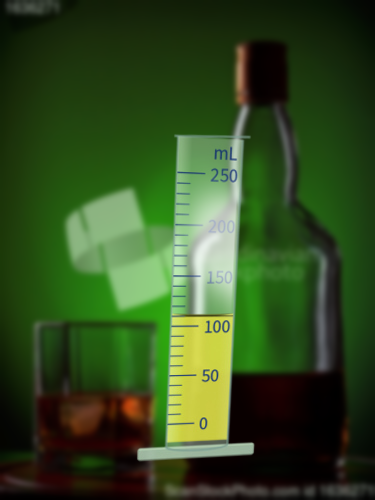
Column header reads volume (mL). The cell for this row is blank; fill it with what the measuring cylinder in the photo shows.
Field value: 110 mL
